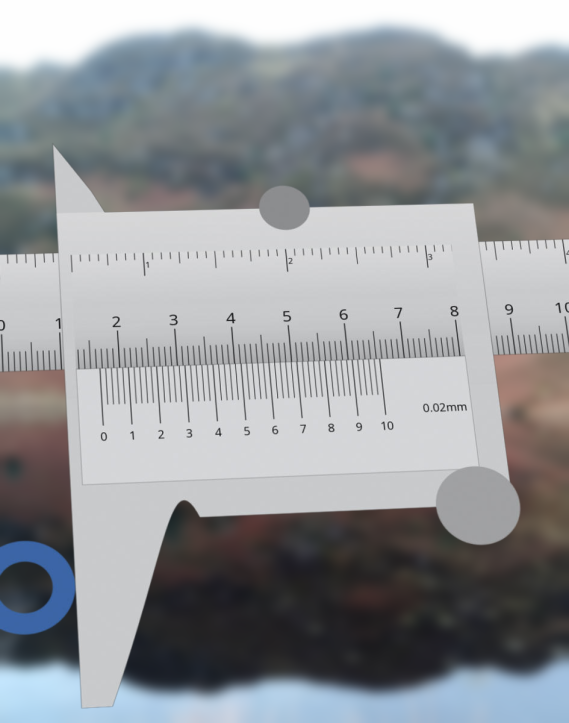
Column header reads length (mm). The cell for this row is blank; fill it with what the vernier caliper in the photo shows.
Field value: 16.6 mm
